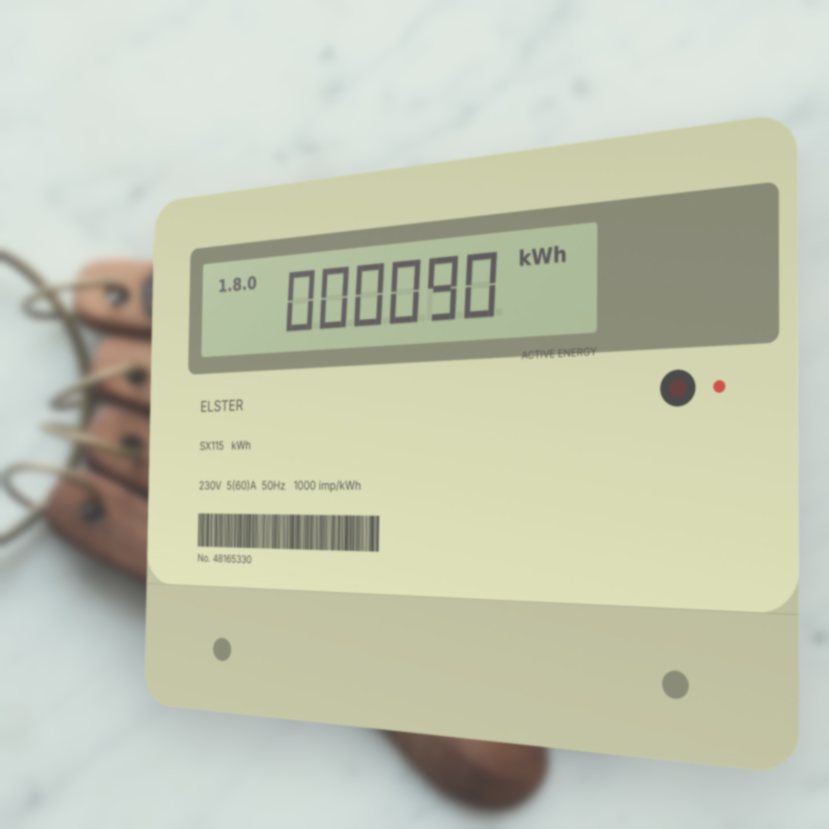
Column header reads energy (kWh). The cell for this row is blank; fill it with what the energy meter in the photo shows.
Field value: 90 kWh
